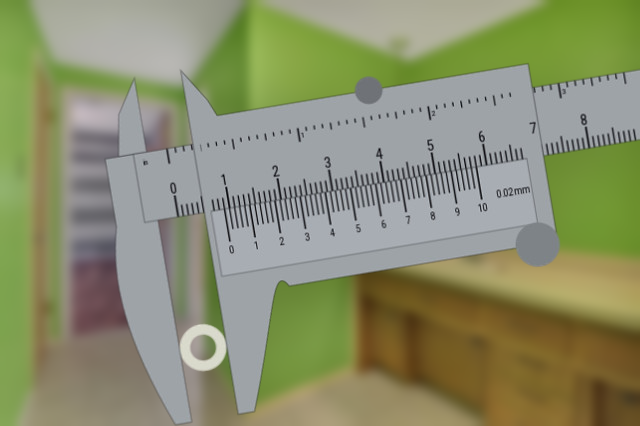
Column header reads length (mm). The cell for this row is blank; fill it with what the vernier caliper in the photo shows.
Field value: 9.0 mm
